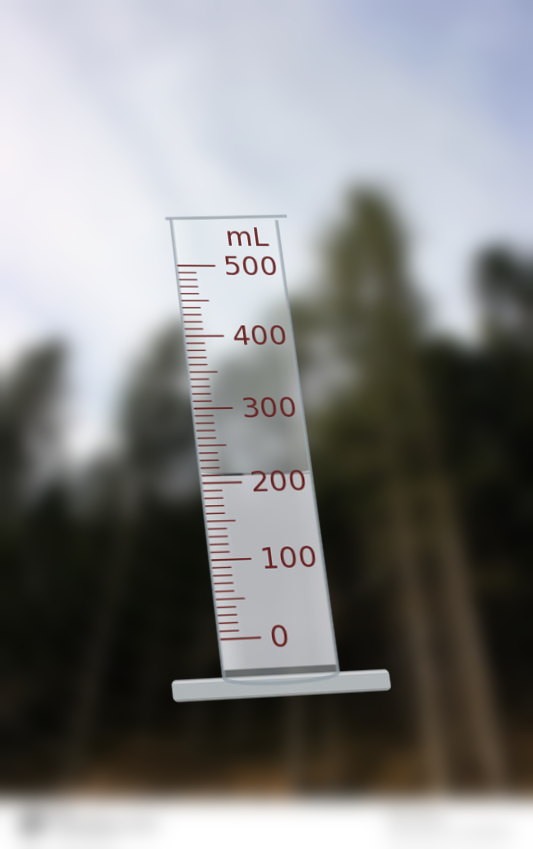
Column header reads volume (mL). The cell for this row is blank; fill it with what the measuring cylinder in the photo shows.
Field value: 210 mL
